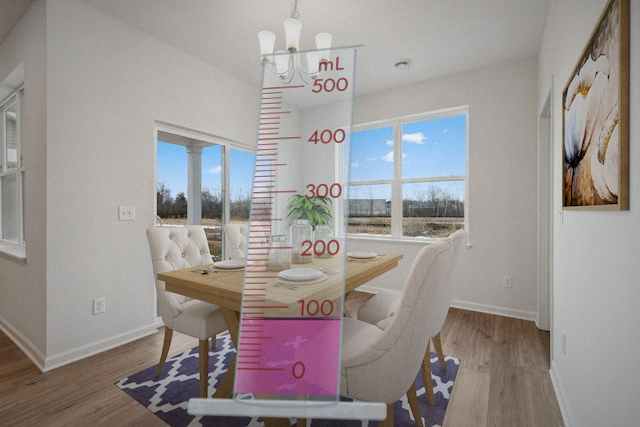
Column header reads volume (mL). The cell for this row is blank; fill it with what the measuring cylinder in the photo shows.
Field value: 80 mL
